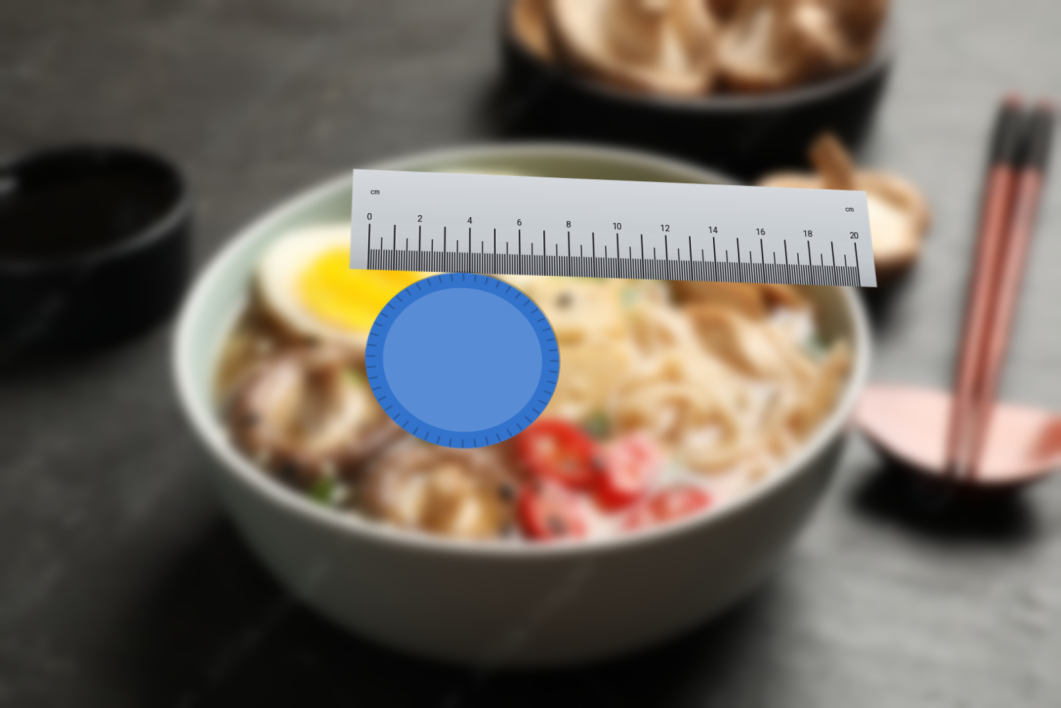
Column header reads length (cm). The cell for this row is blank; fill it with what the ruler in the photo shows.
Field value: 7.5 cm
